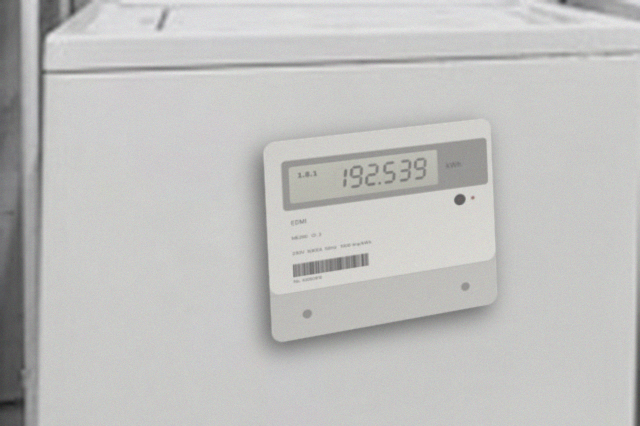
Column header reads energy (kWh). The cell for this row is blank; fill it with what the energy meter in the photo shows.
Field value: 192.539 kWh
